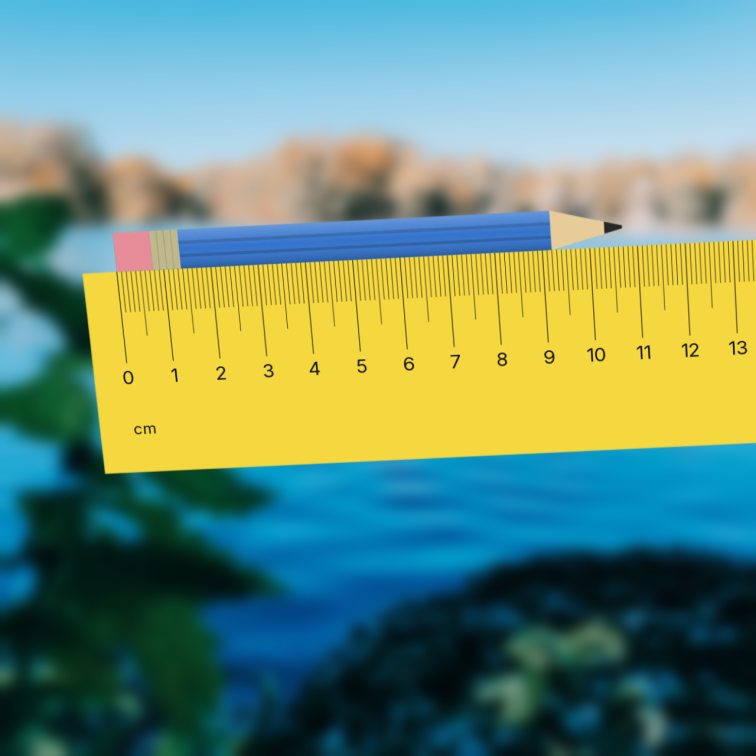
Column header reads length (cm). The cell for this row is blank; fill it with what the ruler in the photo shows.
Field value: 10.7 cm
